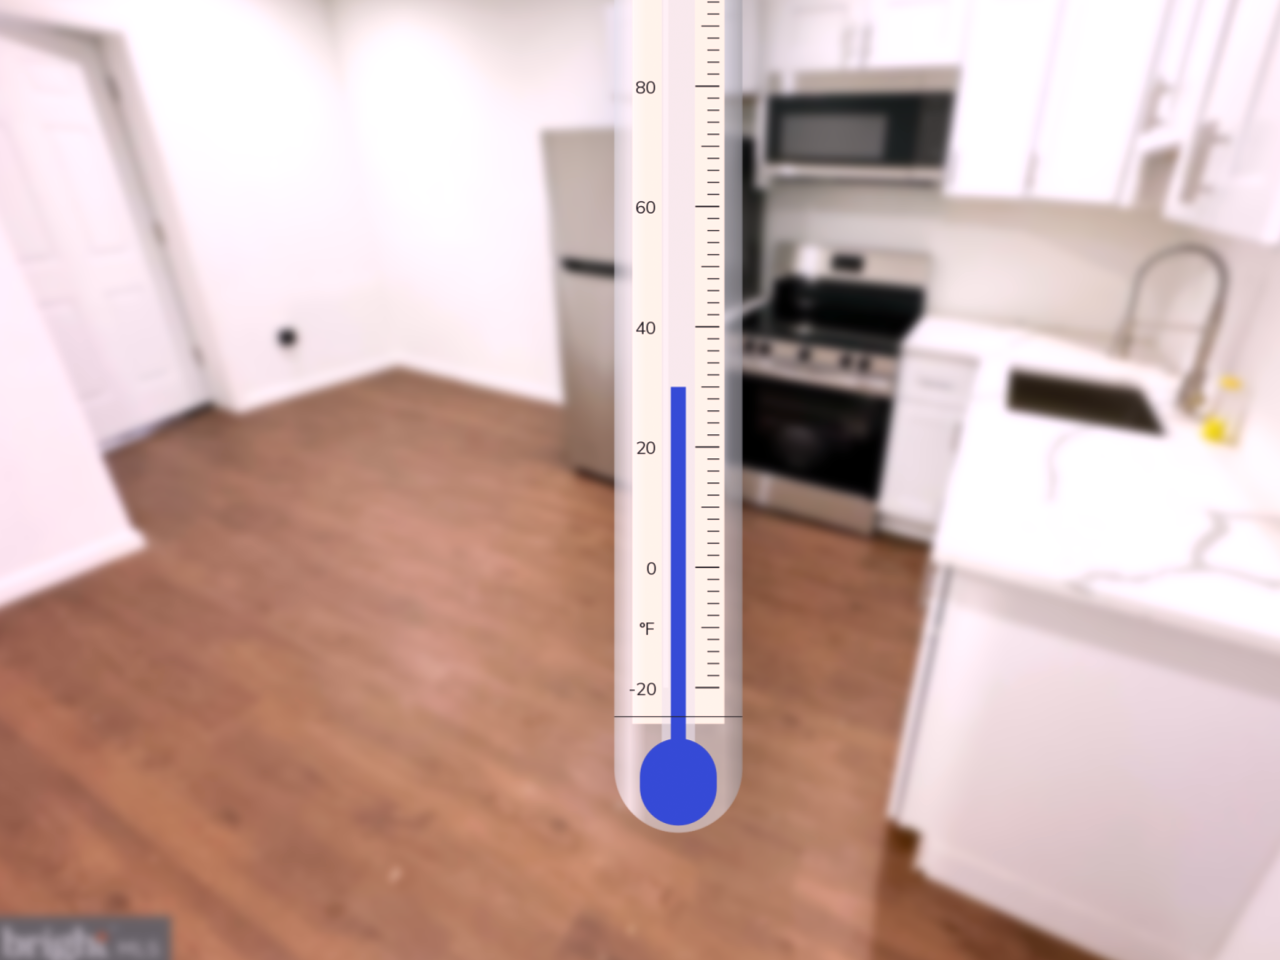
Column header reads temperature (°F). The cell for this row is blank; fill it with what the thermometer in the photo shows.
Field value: 30 °F
